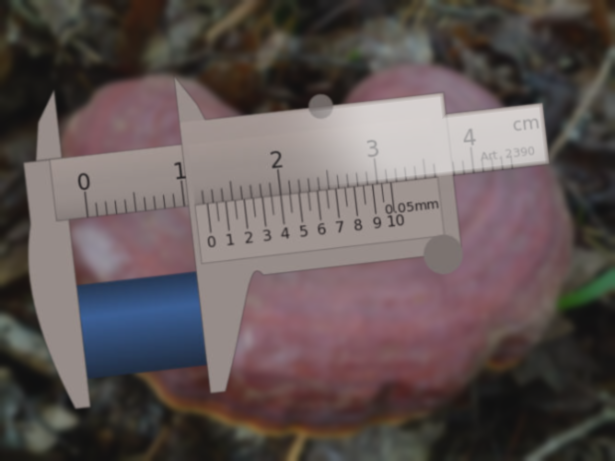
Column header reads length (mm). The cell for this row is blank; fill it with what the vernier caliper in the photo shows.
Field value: 12.4 mm
